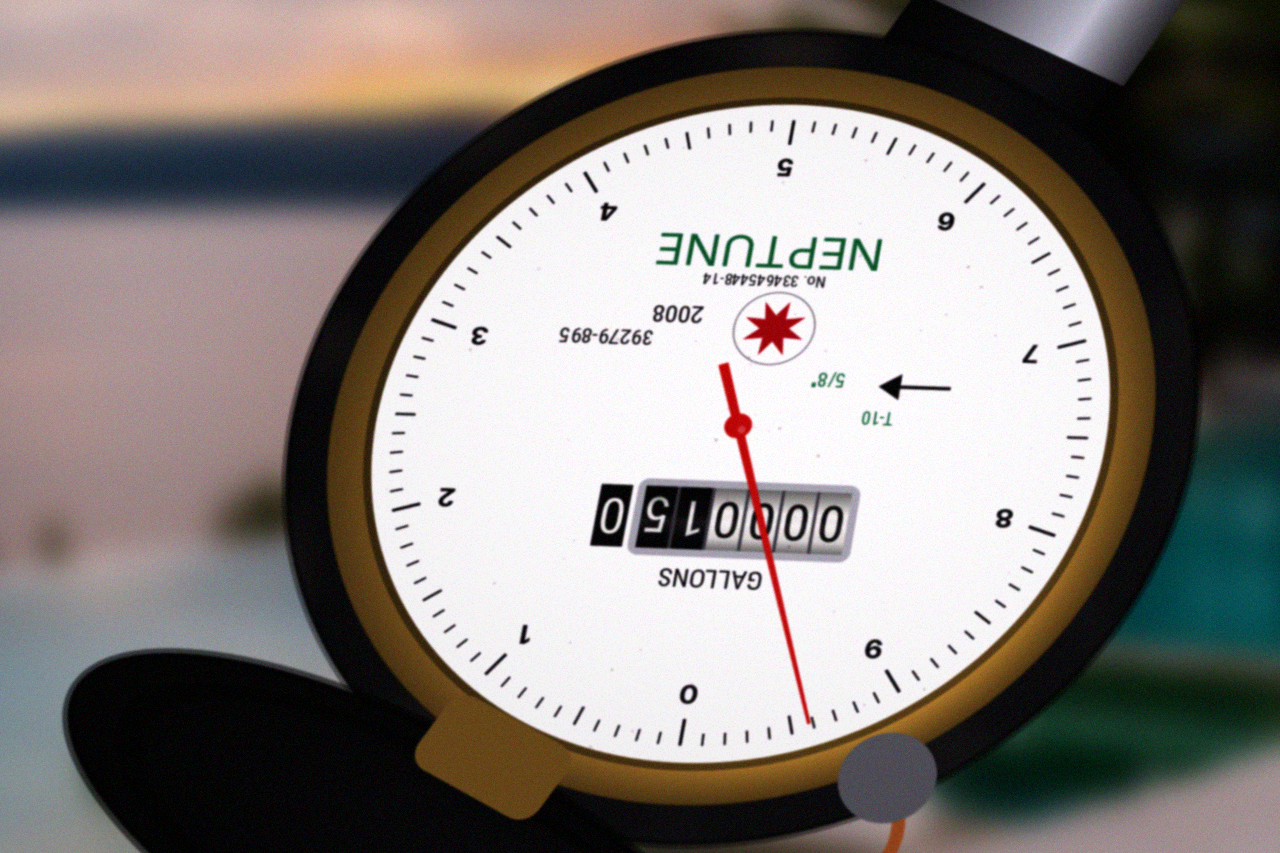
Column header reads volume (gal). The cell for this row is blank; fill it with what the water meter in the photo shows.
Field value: 149.4 gal
